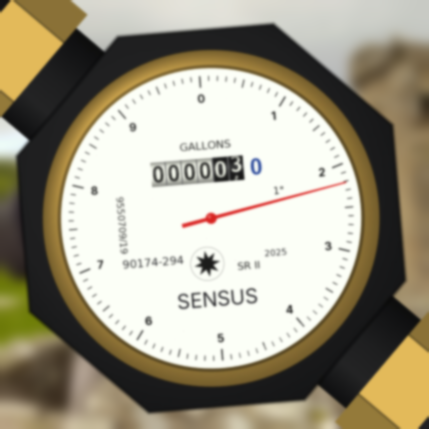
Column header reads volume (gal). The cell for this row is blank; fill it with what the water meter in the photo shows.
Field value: 32.2 gal
